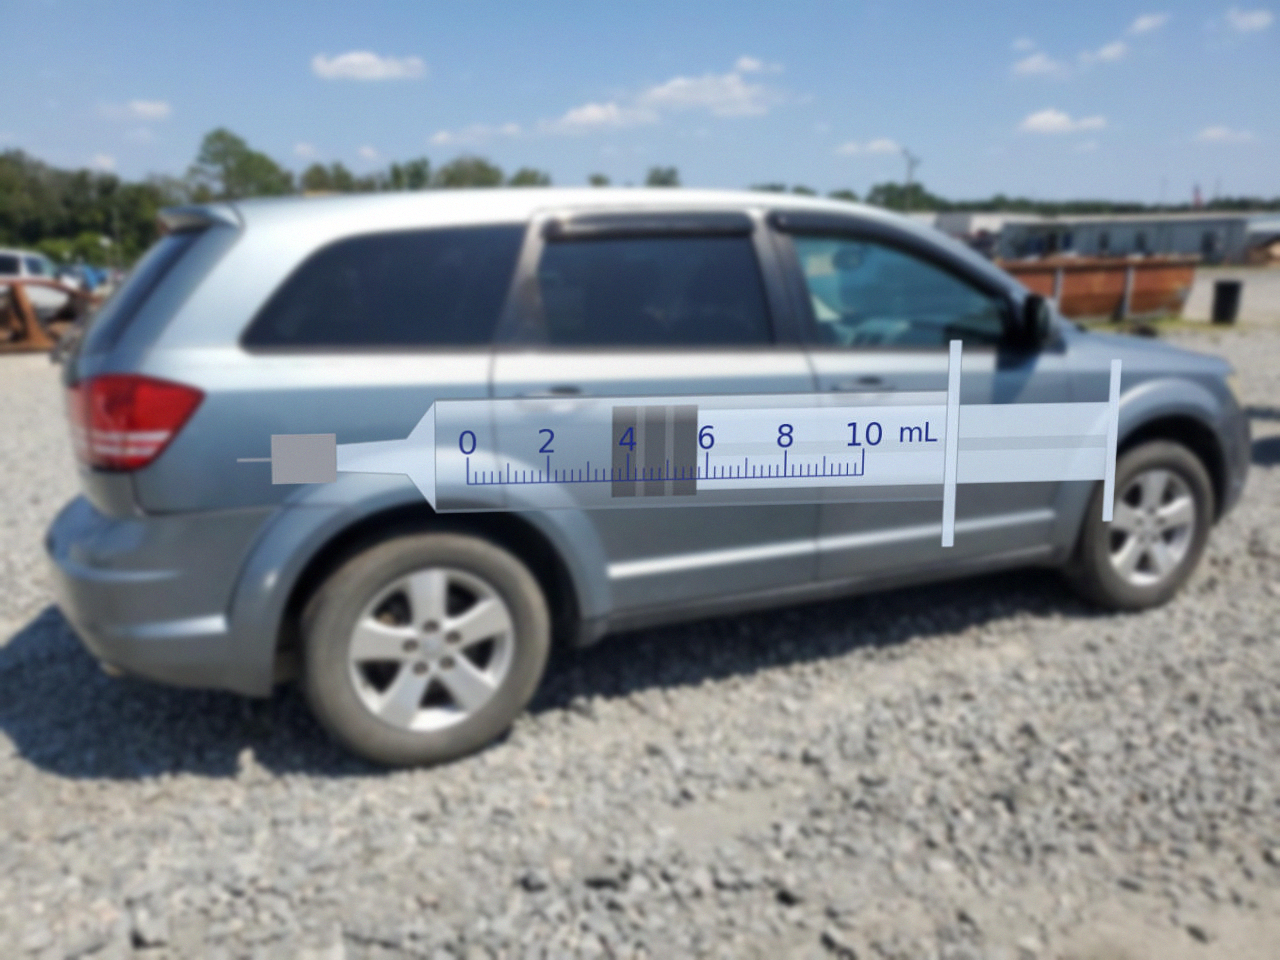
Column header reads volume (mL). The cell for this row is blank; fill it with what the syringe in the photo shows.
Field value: 3.6 mL
